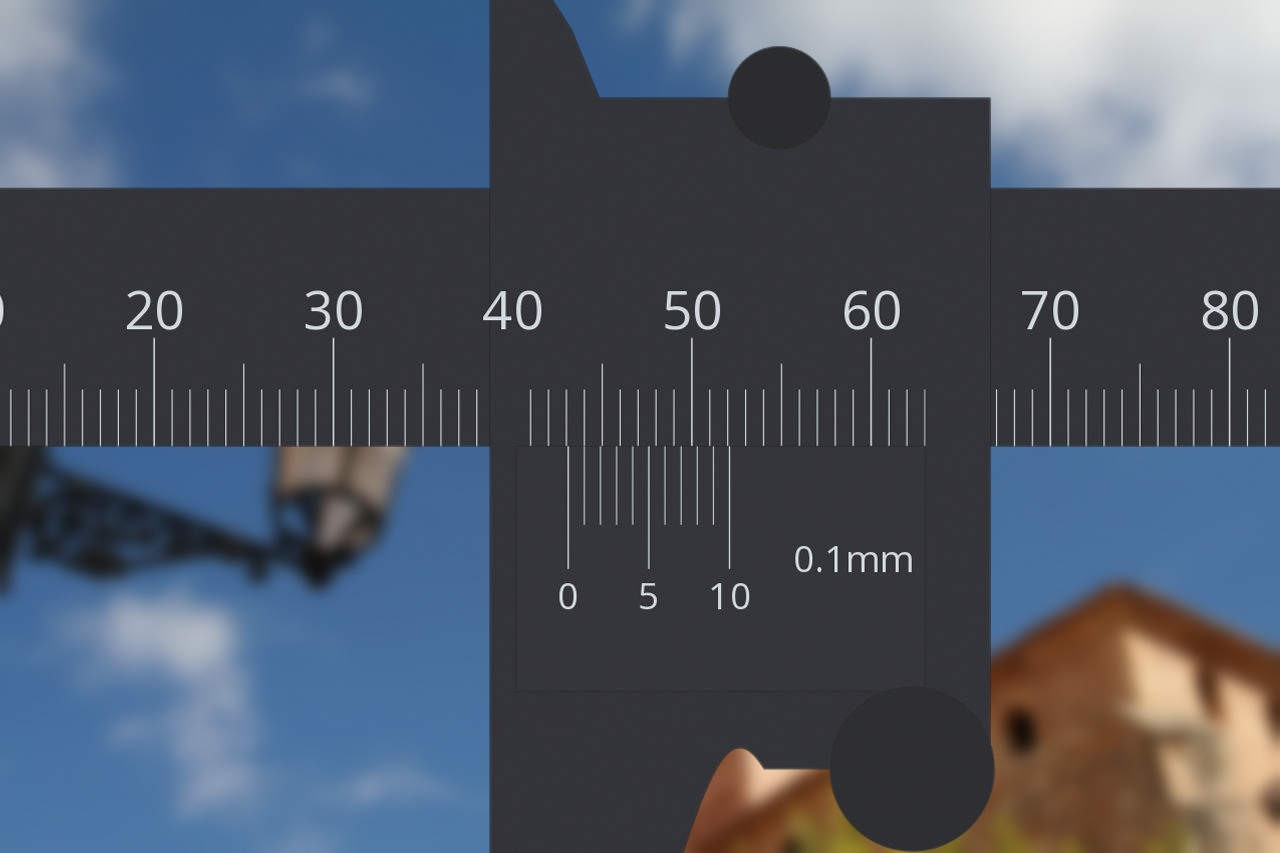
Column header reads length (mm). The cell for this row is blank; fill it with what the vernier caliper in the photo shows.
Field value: 43.1 mm
